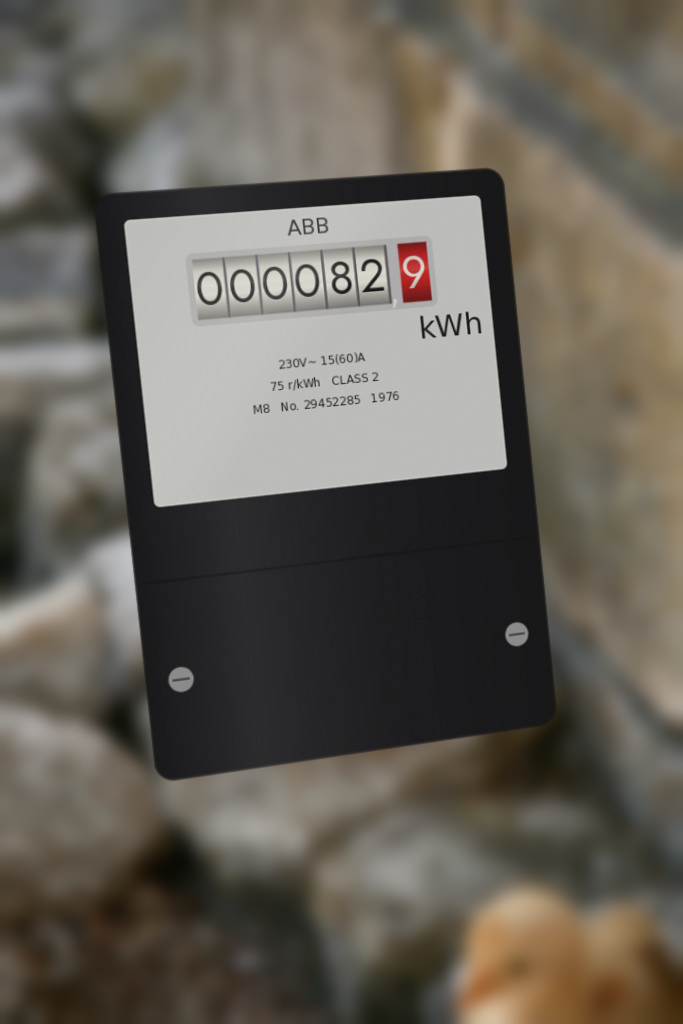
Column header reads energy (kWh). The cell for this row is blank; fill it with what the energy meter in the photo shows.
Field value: 82.9 kWh
